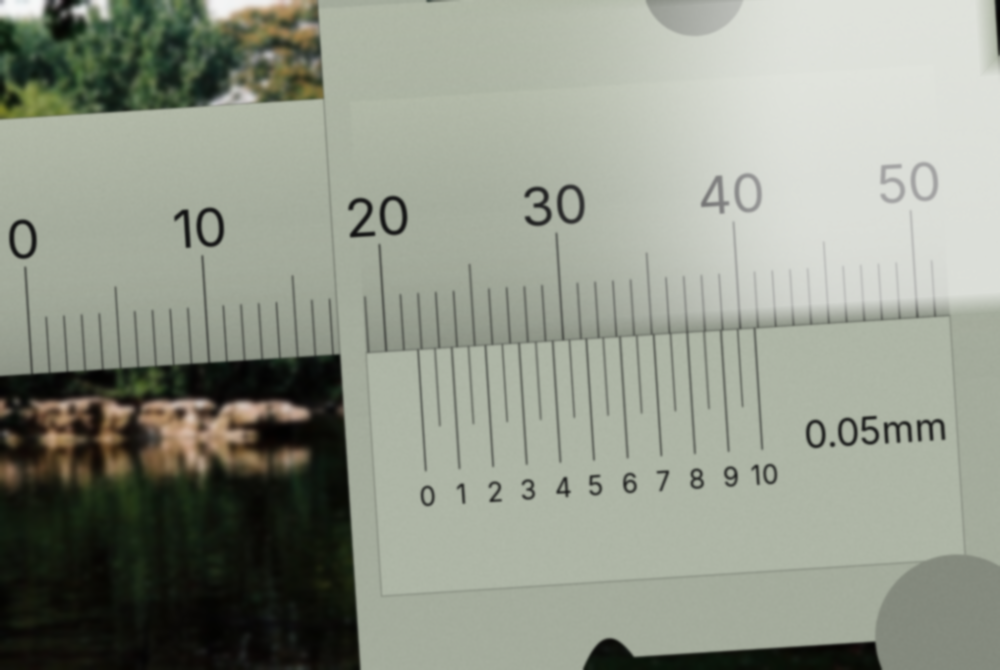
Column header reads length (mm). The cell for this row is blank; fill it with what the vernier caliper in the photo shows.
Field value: 21.8 mm
